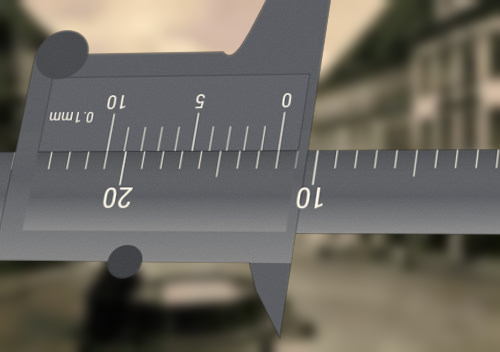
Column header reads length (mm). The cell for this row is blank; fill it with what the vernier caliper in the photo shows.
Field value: 12.0 mm
